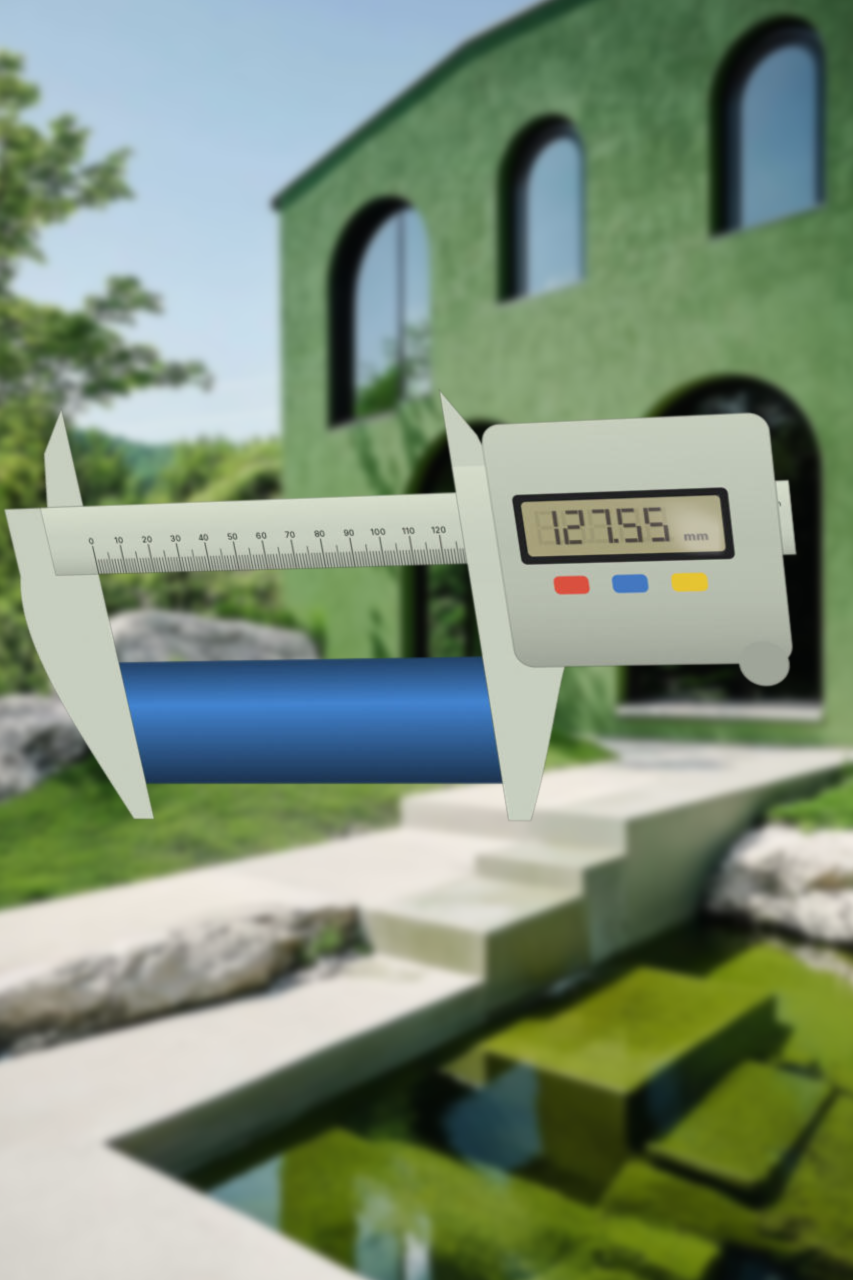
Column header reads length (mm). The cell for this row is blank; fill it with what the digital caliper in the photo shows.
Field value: 127.55 mm
